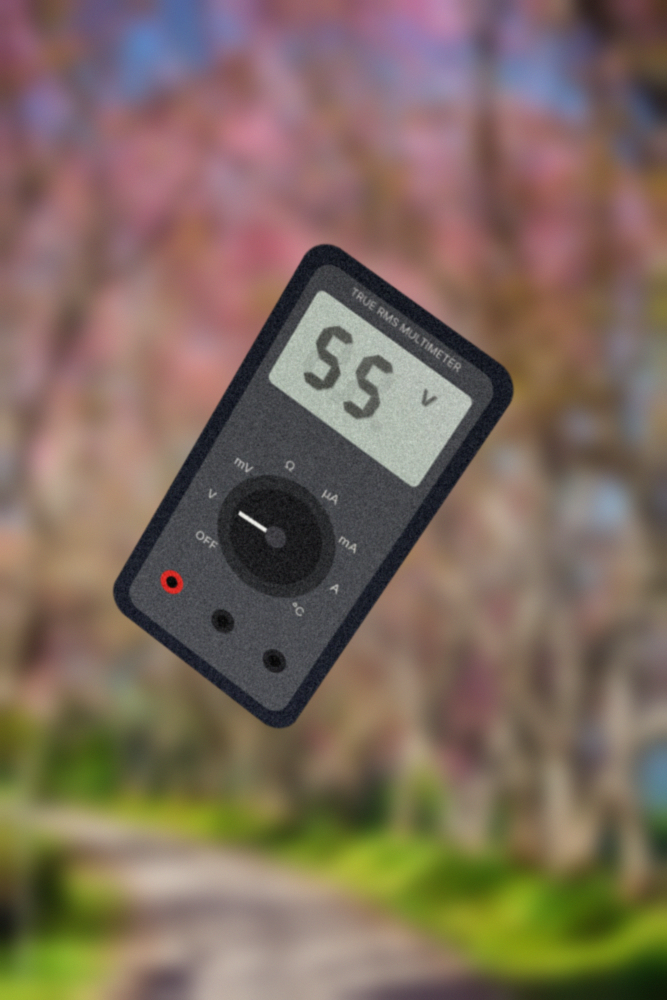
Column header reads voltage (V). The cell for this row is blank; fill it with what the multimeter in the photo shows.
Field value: 55 V
